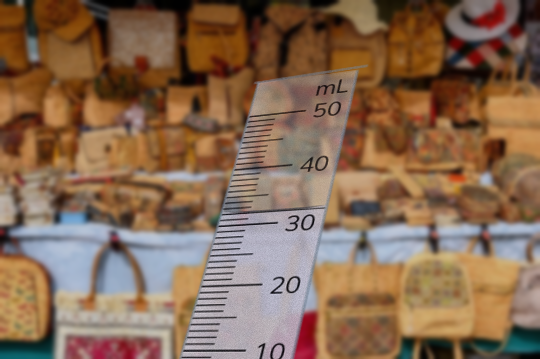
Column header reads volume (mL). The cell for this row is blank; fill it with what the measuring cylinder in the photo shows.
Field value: 32 mL
